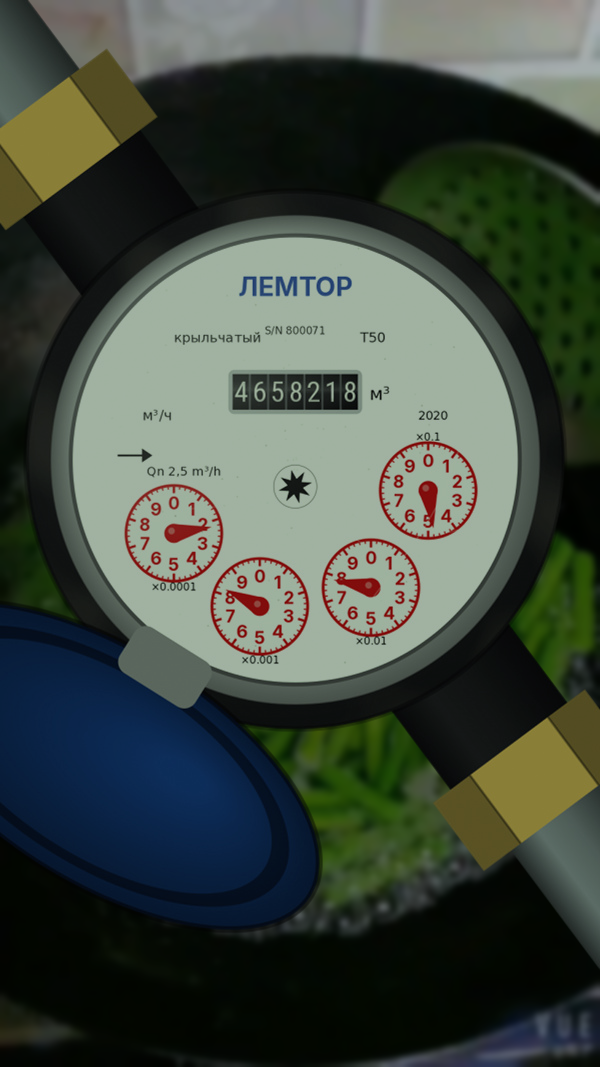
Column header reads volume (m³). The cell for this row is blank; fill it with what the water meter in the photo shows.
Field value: 4658218.4782 m³
